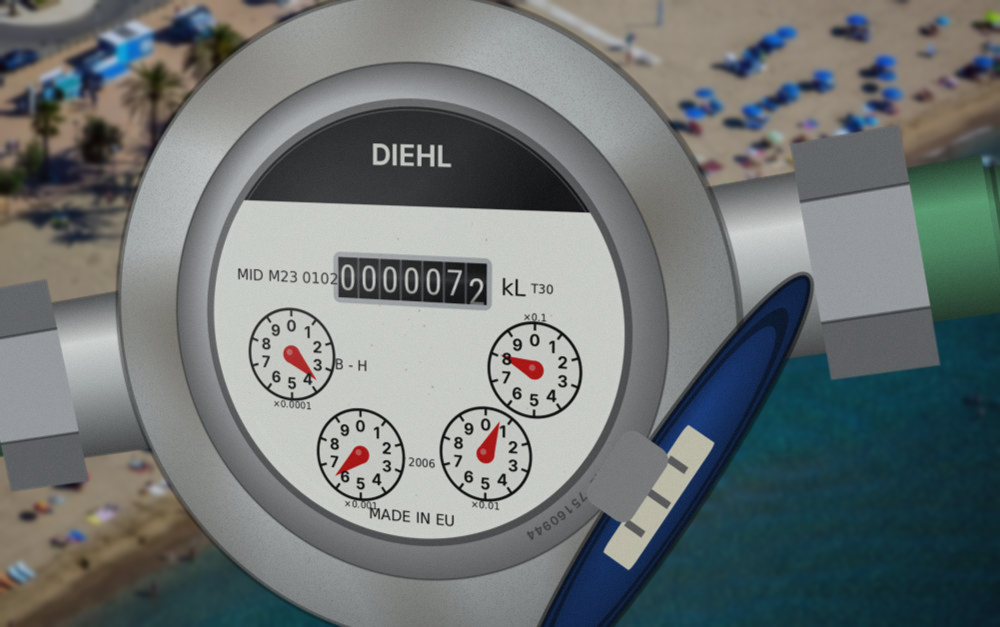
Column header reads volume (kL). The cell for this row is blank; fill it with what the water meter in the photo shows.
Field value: 71.8063 kL
